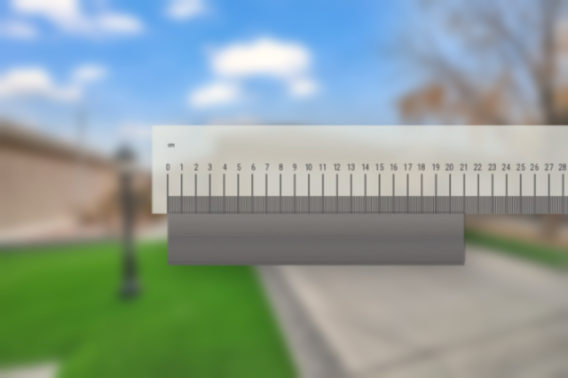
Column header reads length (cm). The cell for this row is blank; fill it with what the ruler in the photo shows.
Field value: 21 cm
